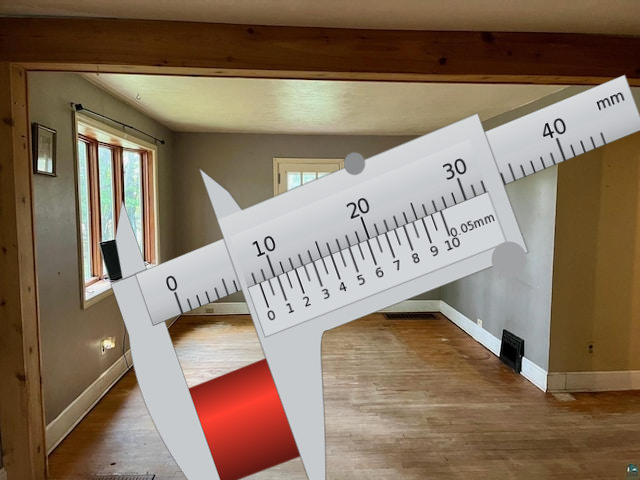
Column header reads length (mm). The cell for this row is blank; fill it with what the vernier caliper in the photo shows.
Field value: 8.4 mm
